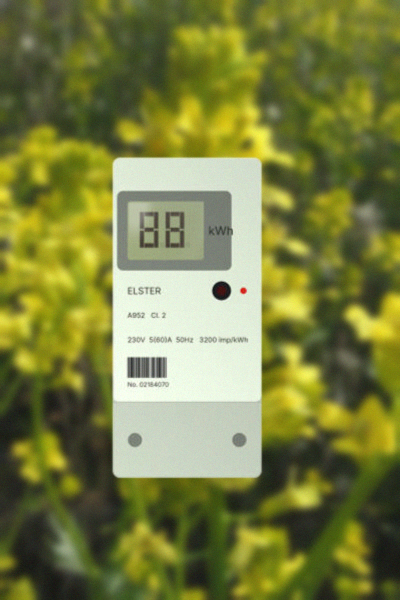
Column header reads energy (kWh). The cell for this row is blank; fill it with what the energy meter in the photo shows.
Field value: 88 kWh
